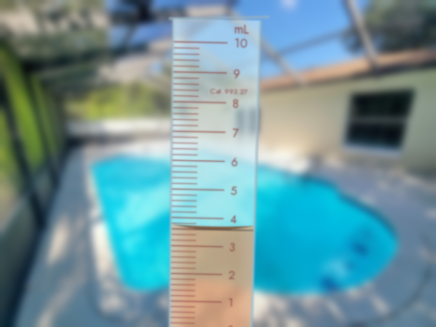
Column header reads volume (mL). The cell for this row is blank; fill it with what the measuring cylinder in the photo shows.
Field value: 3.6 mL
